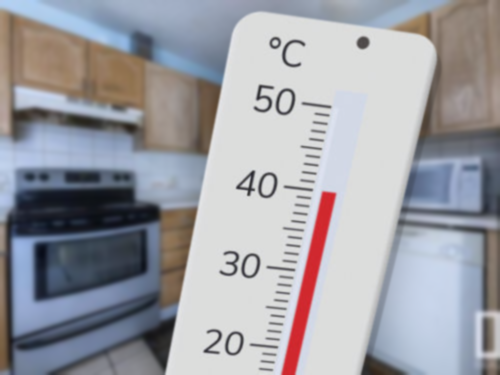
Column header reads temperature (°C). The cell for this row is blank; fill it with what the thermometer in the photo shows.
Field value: 40 °C
